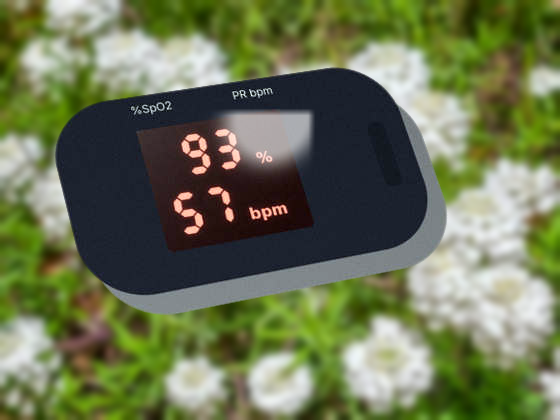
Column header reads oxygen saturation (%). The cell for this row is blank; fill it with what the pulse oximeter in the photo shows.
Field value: 93 %
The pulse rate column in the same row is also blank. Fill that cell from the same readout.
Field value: 57 bpm
